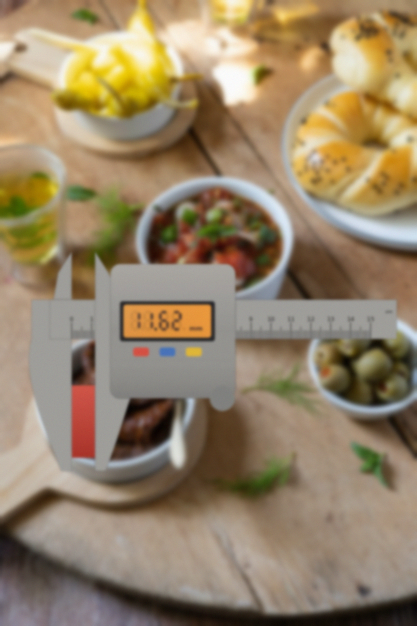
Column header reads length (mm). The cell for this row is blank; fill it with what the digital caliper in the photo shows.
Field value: 11.62 mm
